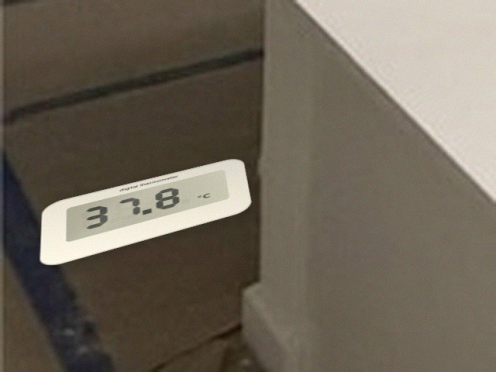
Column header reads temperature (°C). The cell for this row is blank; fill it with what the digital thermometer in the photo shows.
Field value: 37.8 °C
